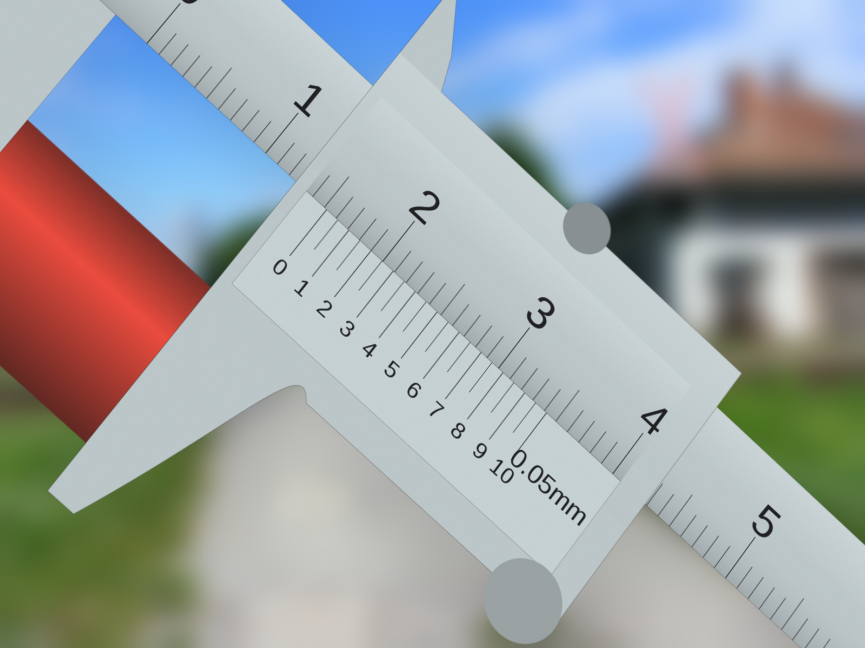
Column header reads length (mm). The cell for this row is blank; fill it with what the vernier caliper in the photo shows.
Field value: 15.2 mm
